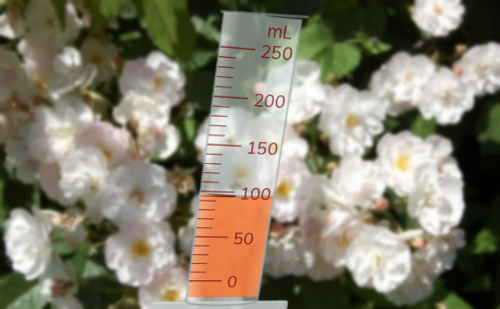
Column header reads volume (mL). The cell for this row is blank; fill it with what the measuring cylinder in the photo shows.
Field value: 95 mL
